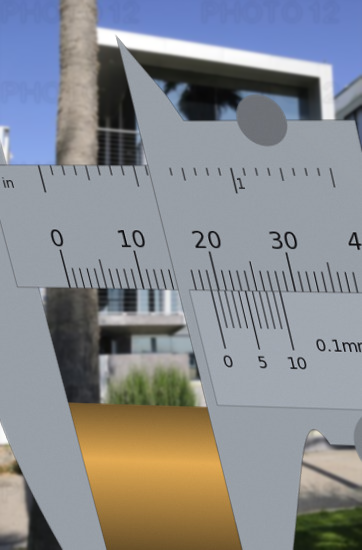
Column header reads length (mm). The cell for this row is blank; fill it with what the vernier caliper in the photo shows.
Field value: 19.0 mm
